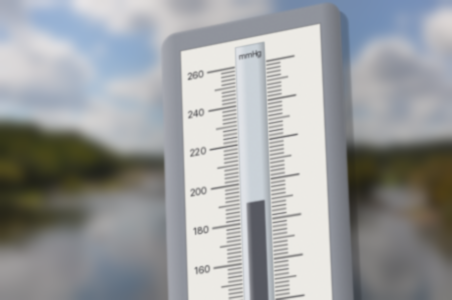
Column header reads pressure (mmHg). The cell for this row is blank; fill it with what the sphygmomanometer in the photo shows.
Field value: 190 mmHg
